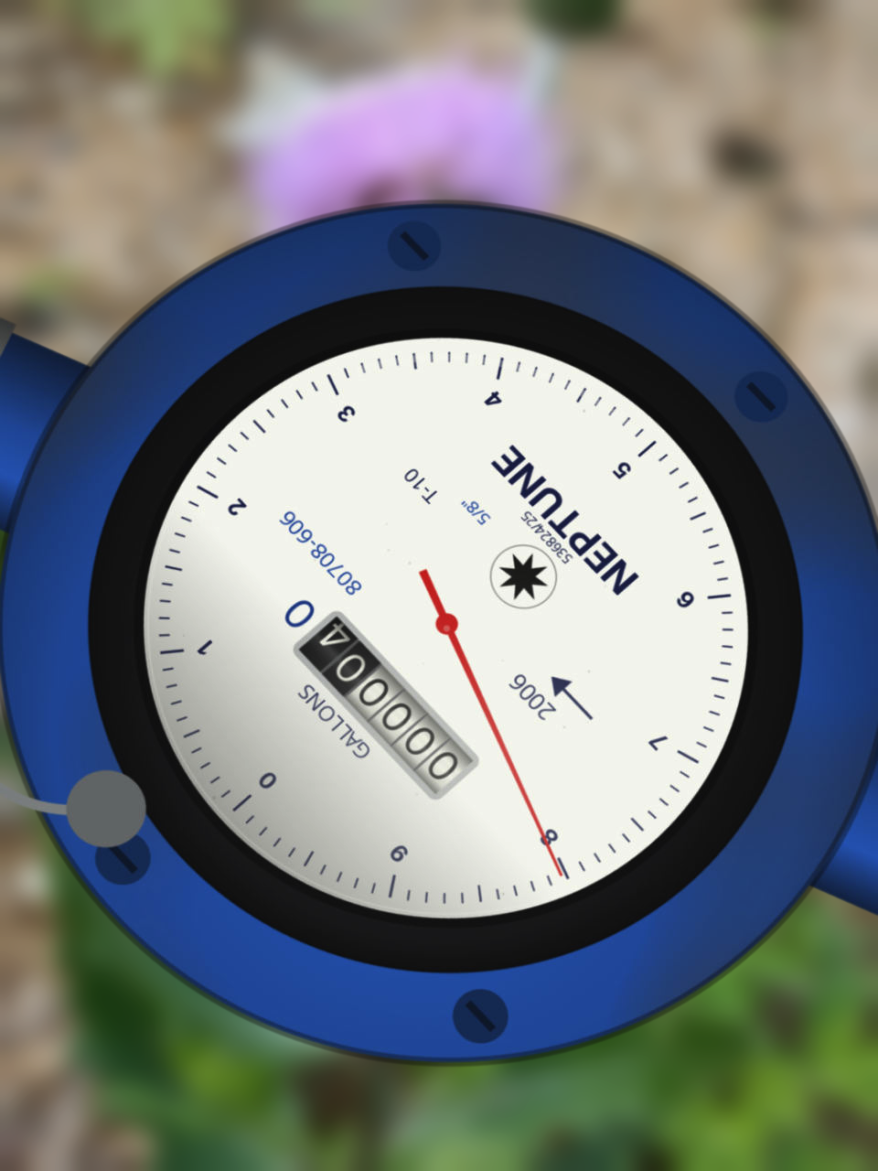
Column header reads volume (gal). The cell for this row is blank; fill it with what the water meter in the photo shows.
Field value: 38.0 gal
